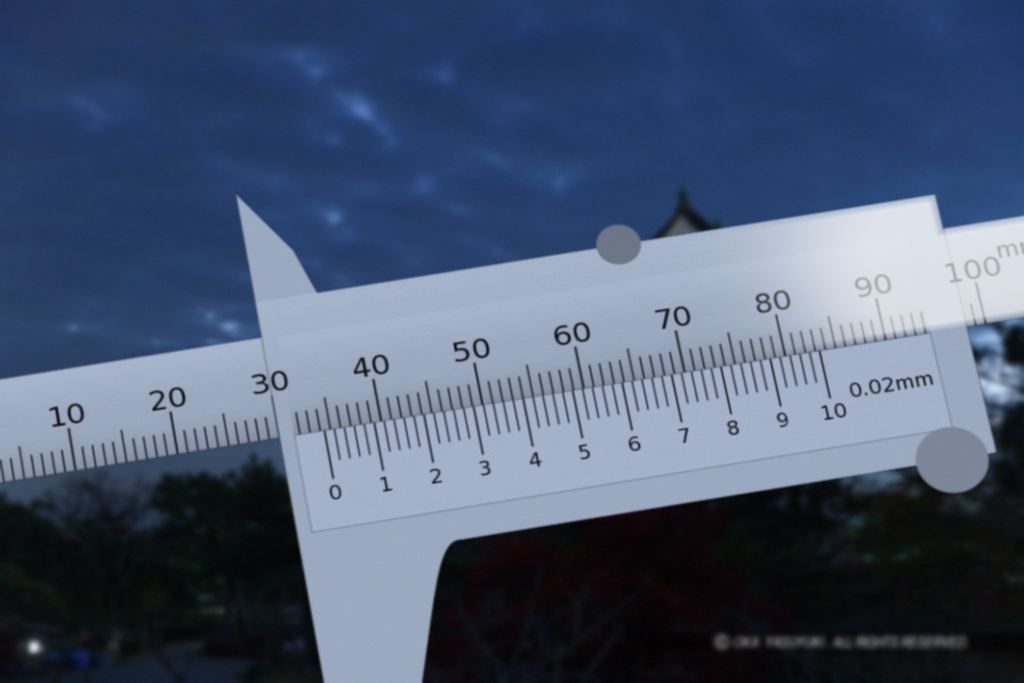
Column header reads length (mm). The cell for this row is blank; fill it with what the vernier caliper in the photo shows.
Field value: 34.4 mm
